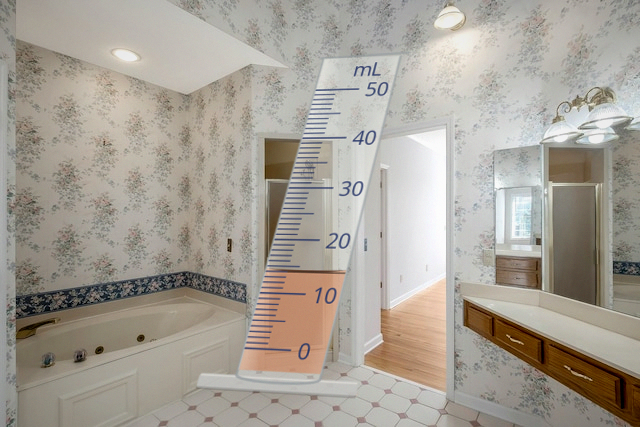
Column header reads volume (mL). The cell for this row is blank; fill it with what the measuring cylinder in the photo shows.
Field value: 14 mL
